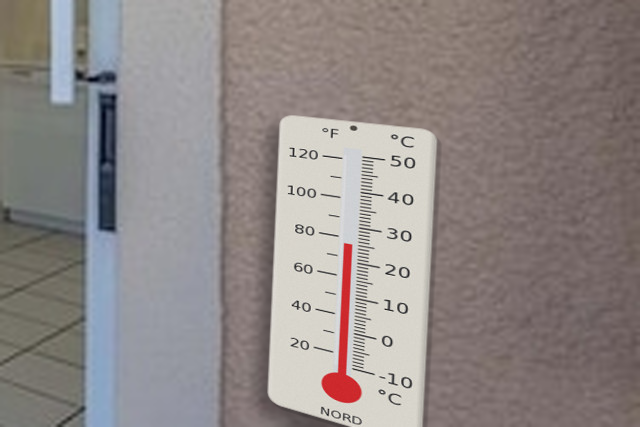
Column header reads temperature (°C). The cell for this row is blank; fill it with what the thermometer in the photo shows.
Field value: 25 °C
